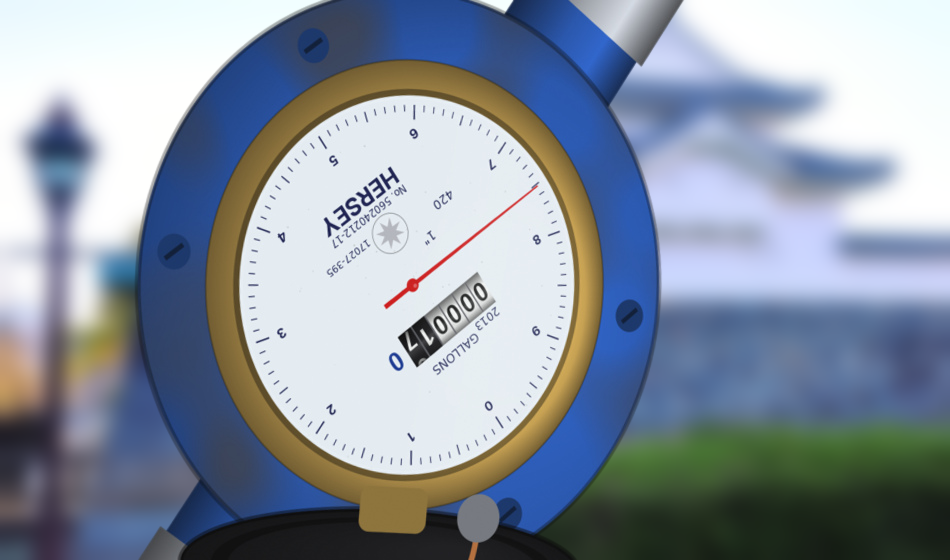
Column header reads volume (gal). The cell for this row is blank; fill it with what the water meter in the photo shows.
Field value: 167.5 gal
